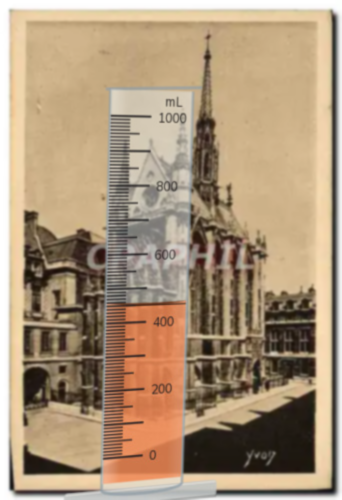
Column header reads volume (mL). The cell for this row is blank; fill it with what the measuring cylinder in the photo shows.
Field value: 450 mL
